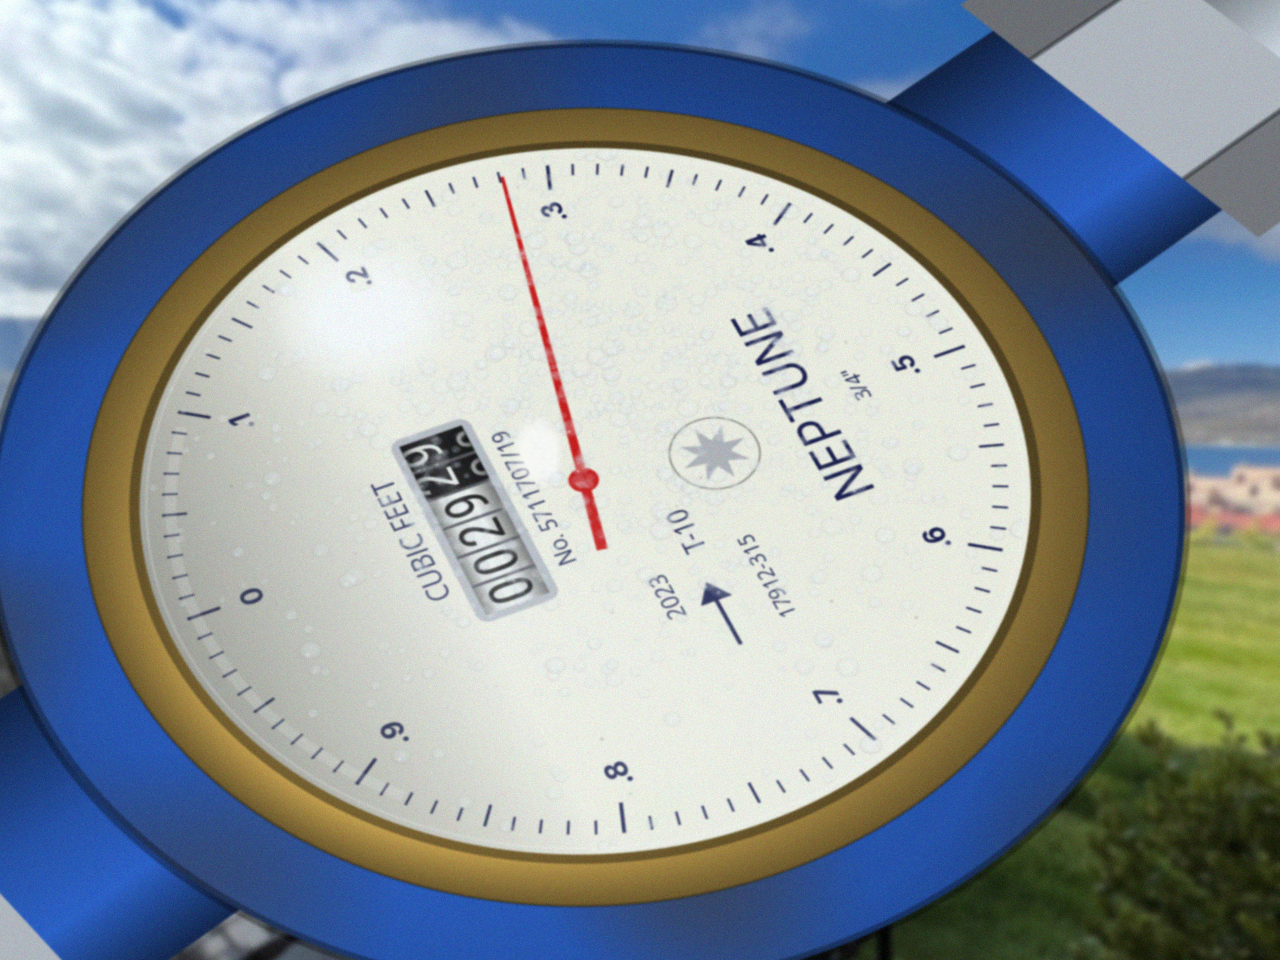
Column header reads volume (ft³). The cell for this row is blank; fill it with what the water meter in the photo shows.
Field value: 2929.28 ft³
